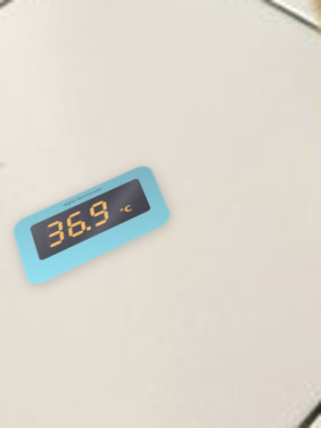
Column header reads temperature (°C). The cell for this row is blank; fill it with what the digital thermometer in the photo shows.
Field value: 36.9 °C
